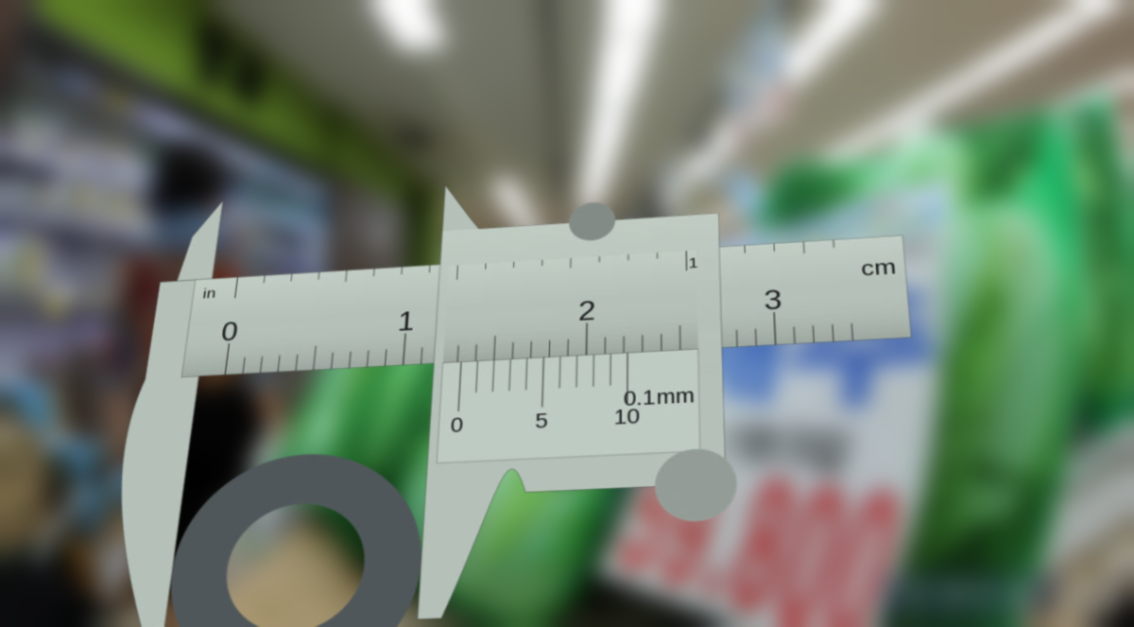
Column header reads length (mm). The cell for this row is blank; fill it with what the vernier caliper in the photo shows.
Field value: 13.2 mm
